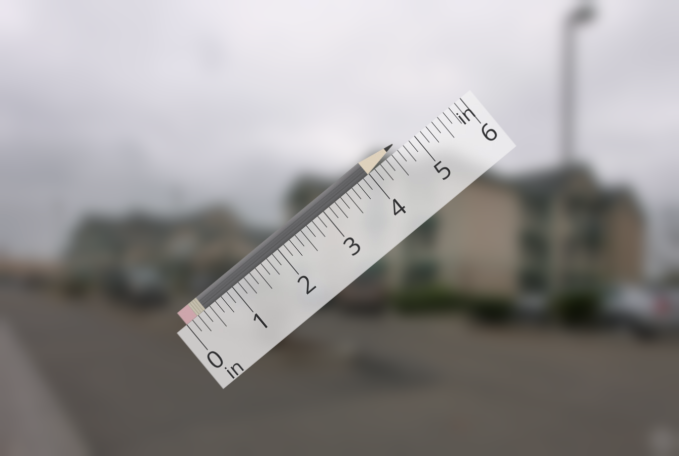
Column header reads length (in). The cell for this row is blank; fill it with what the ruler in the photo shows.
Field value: 4.625 in
